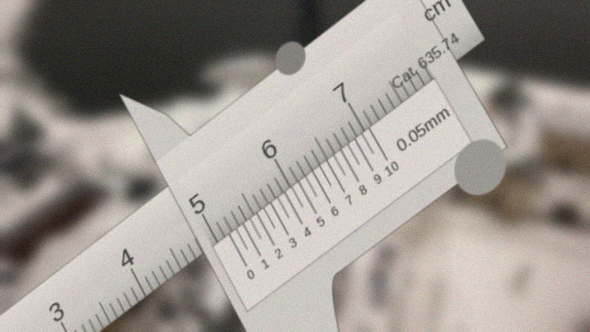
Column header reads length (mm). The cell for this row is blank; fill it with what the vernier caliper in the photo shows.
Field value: 51.6 mm
